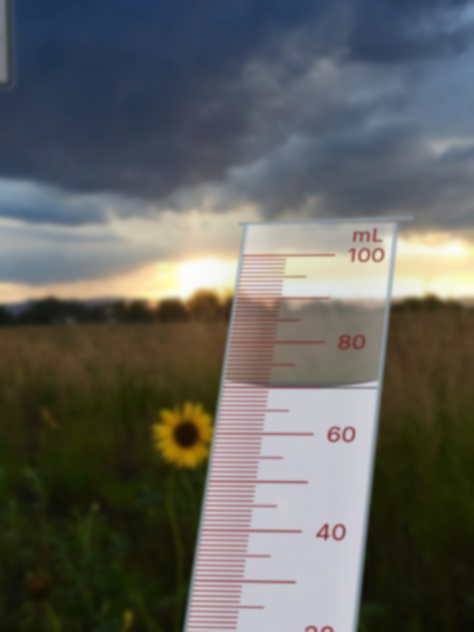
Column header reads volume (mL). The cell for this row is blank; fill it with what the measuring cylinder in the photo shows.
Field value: 70 mL
